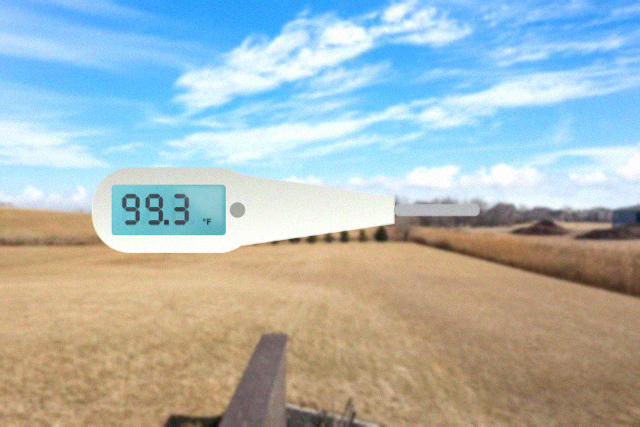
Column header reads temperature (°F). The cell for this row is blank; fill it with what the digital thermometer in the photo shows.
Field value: 99.3 °F
